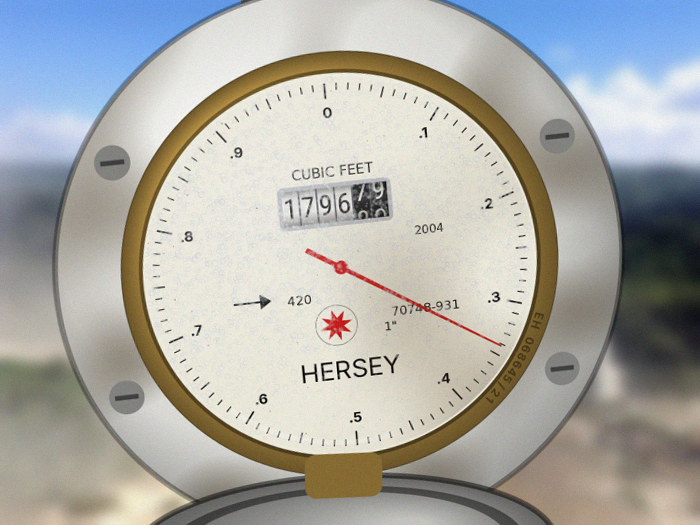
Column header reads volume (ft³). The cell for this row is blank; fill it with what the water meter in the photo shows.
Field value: 179679.34 ft³
